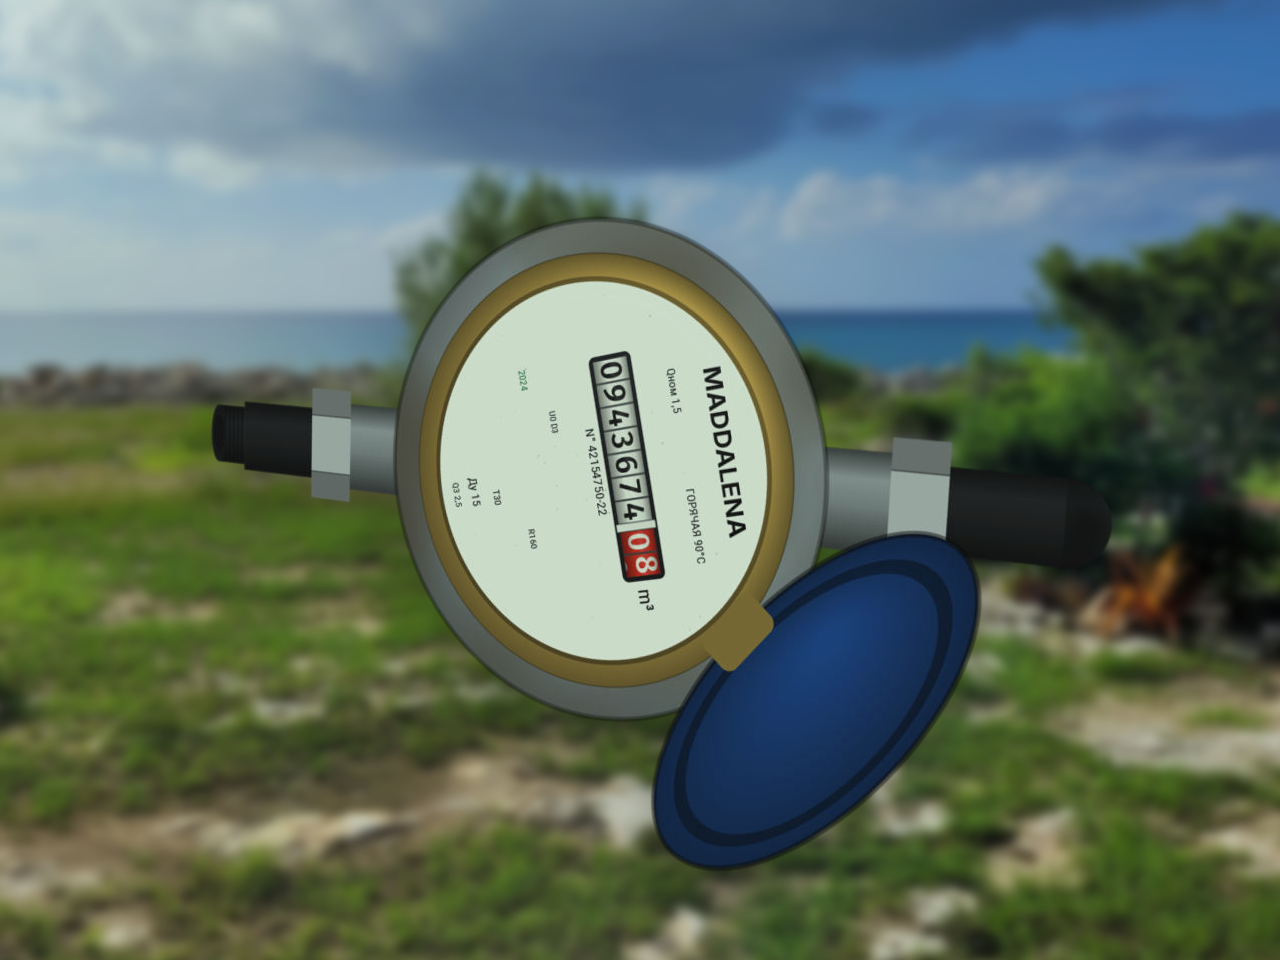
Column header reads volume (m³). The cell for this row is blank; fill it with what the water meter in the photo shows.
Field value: 943674.08 m³
